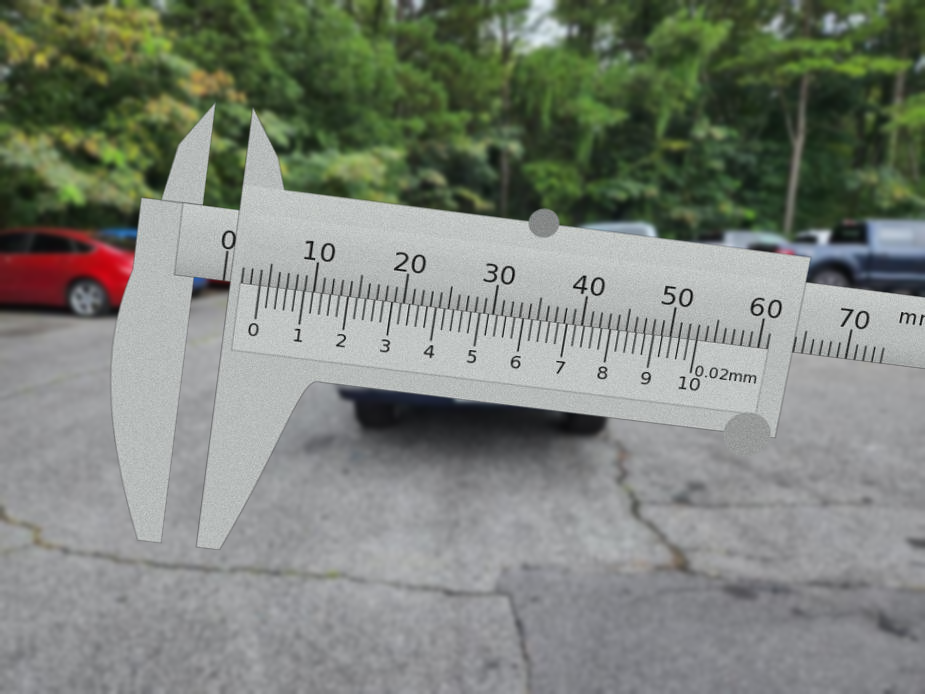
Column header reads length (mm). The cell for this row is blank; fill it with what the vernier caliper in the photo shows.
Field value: 4.0 mm
